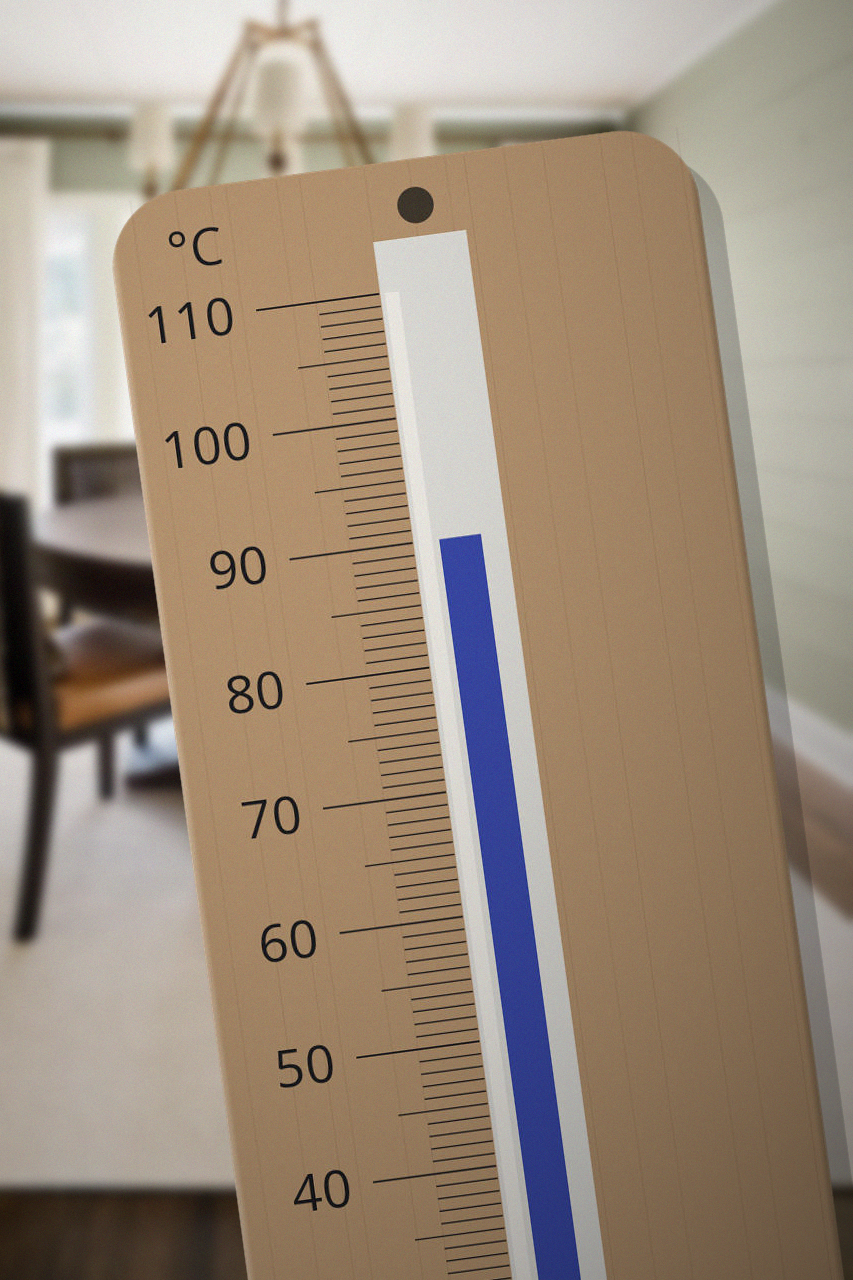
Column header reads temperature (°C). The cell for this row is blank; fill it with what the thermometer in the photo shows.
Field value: 90 °C
